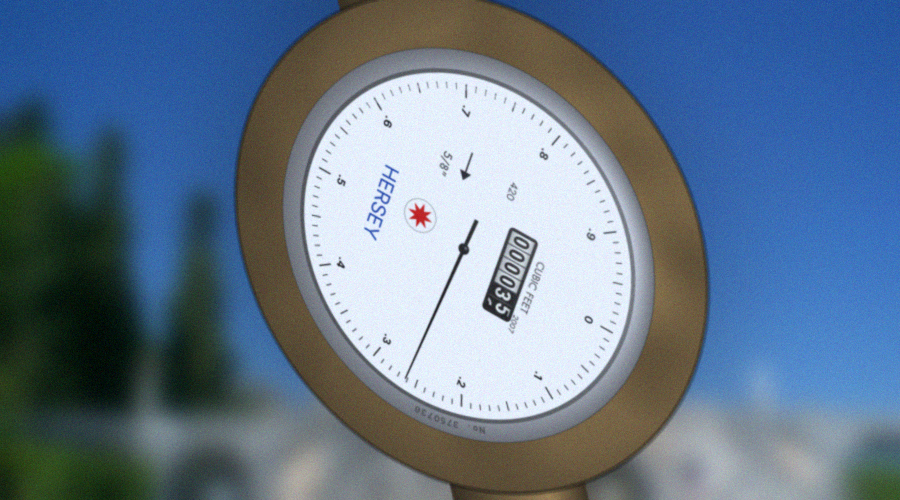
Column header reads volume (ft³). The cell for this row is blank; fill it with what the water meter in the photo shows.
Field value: 35.26 ft³
